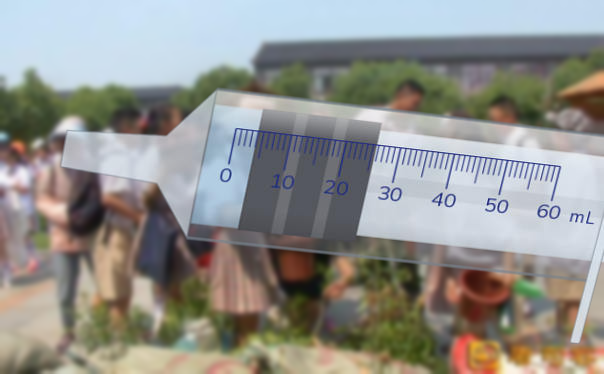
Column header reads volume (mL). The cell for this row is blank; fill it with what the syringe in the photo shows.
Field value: 4 mL
